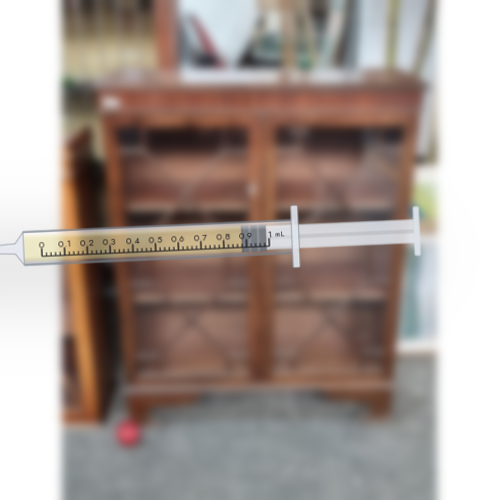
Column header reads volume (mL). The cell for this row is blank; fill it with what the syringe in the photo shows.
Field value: 0.88 mL
